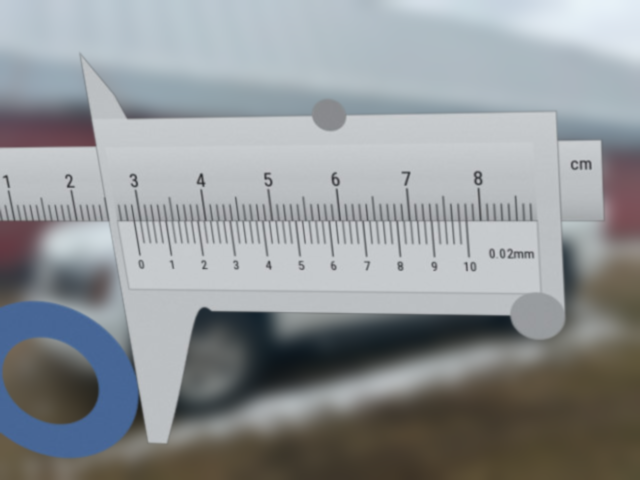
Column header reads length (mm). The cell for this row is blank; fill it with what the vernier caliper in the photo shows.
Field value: 29.0 mm
